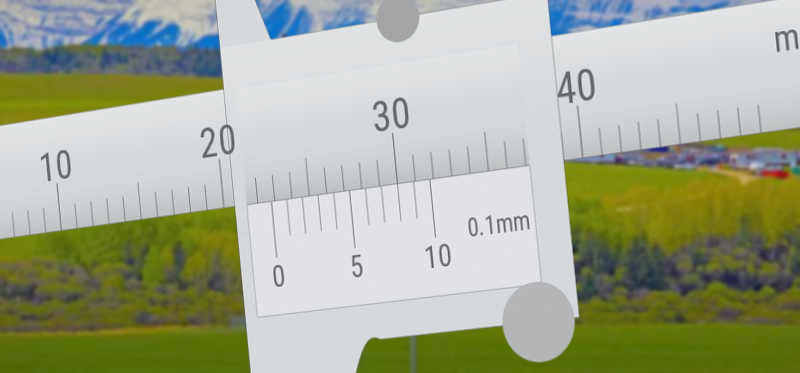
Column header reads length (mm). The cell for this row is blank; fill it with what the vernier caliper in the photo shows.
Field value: 22.8 mm
